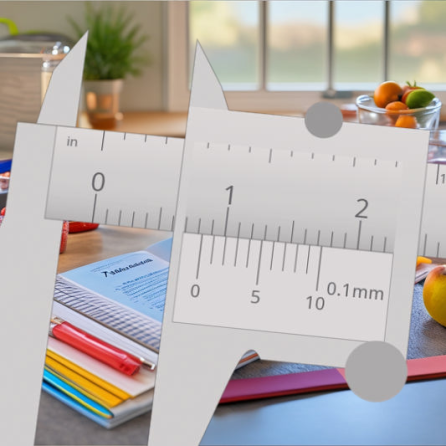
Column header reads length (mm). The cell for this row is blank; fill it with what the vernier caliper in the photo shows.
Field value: 8.3 mm
